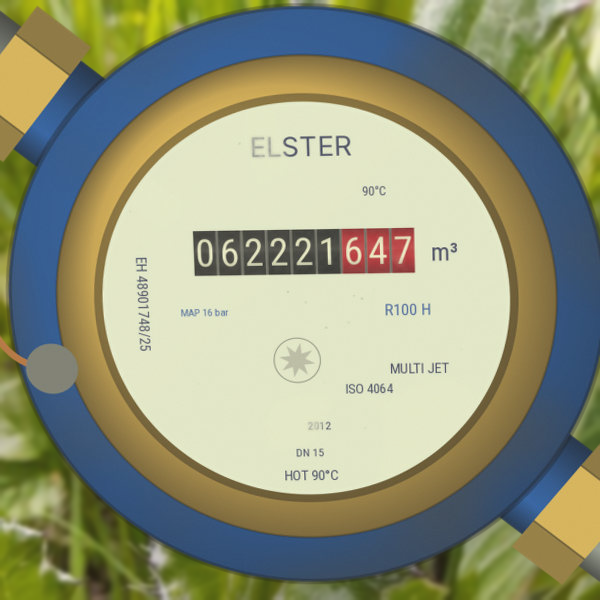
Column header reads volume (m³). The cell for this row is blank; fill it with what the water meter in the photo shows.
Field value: 62221.647 m³
